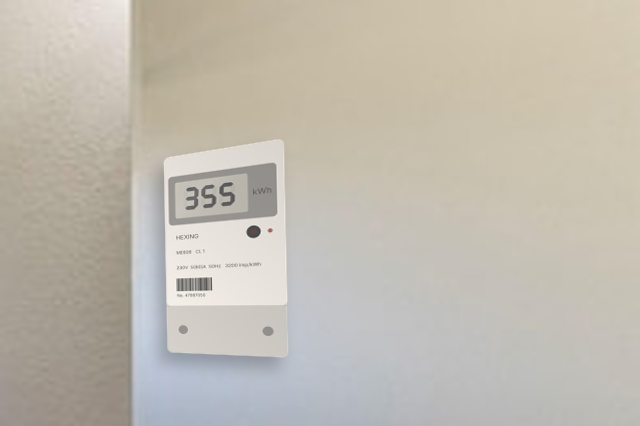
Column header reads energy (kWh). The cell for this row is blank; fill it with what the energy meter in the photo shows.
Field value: 355 kWh
